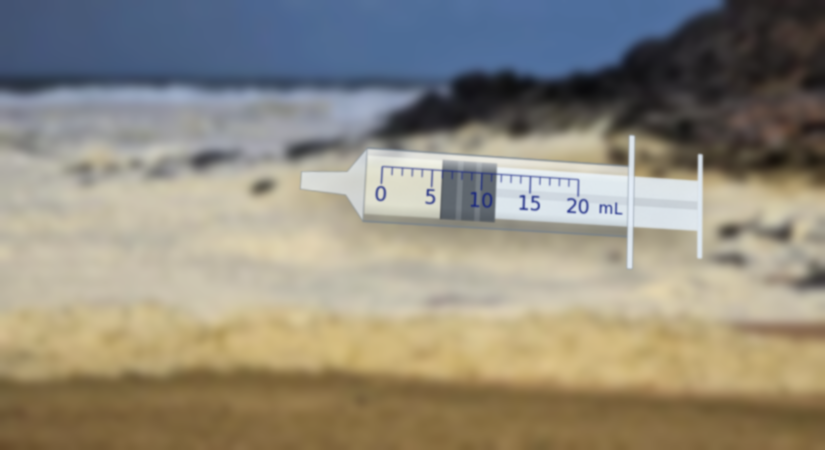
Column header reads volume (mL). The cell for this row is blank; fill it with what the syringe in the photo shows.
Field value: 6 mL
